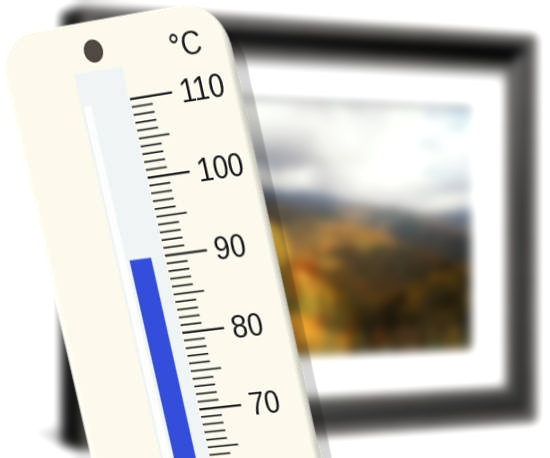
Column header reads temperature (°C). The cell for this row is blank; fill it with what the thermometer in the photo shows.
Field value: 90 °C
